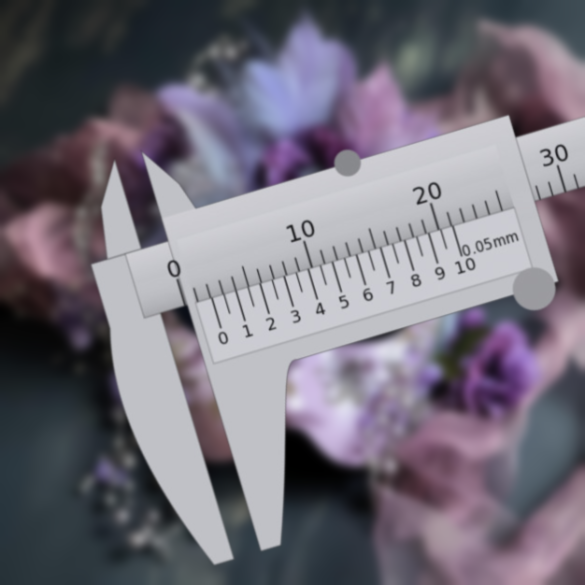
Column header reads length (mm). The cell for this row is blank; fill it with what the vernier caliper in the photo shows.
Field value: 2.1 mm
